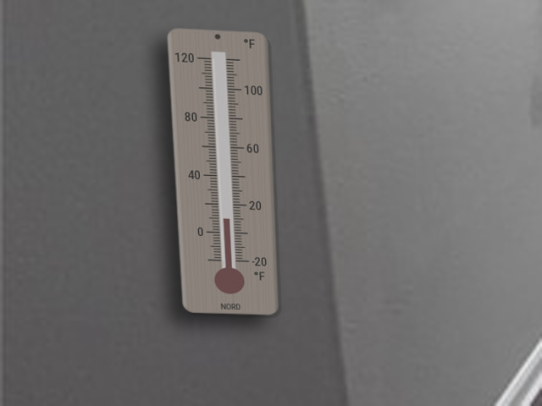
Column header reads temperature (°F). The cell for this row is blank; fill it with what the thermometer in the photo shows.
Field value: 10 °F
